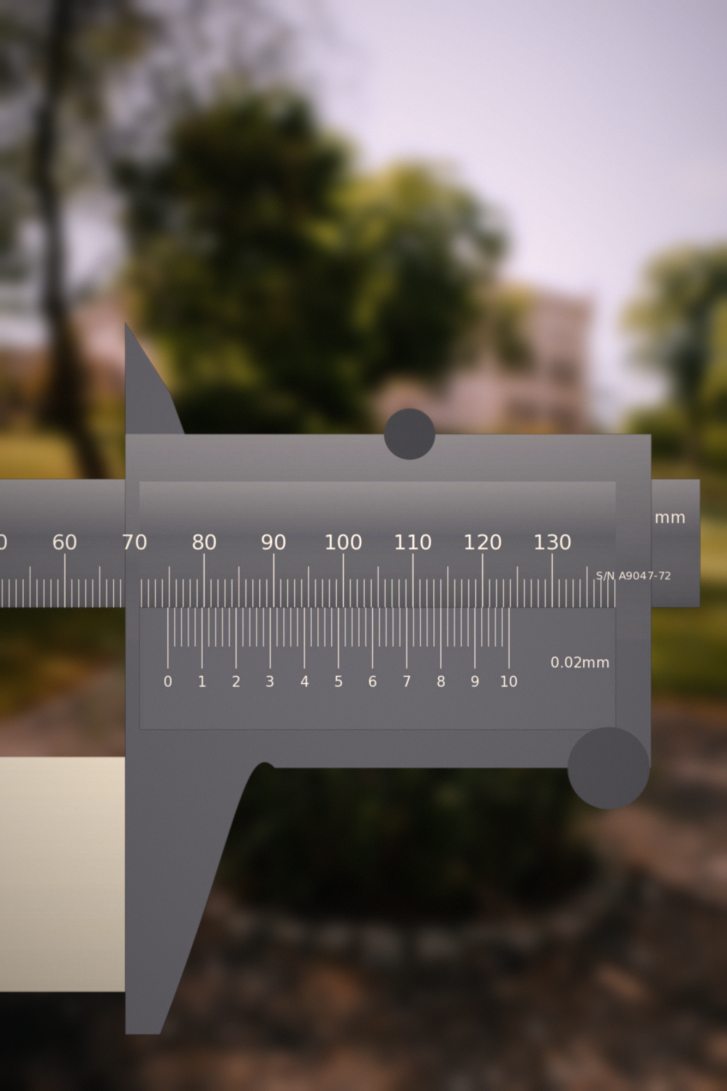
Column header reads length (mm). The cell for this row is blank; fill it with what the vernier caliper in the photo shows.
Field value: 74.8 mm
